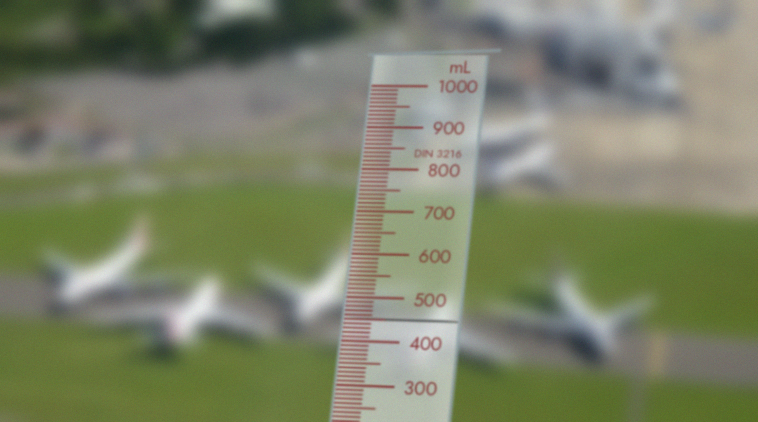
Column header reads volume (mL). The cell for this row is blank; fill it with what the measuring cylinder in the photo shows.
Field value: 450 mL
